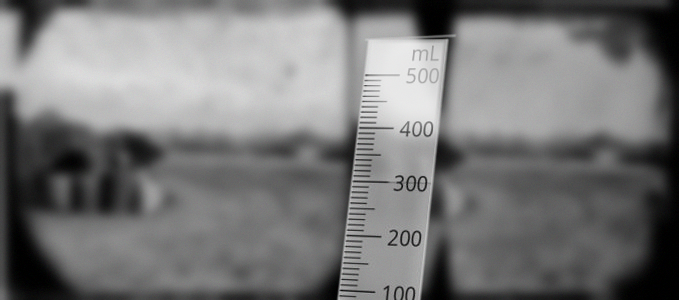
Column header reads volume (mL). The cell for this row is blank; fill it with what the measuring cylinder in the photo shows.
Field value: 300 mL
